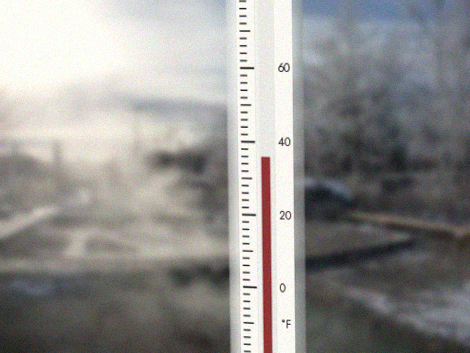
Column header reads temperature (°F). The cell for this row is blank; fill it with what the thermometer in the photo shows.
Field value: 36 °F
